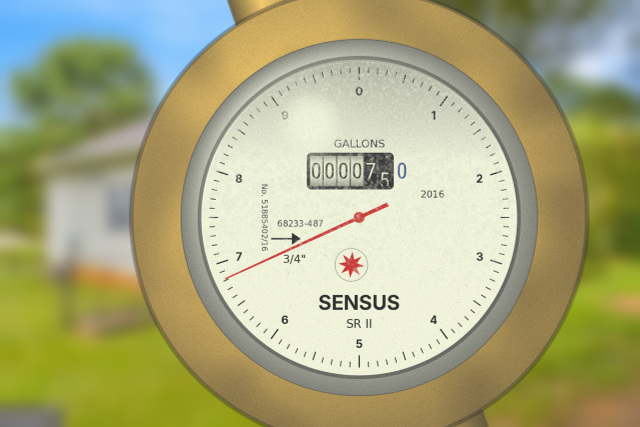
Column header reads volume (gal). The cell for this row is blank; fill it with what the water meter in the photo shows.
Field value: 746.8 gal
